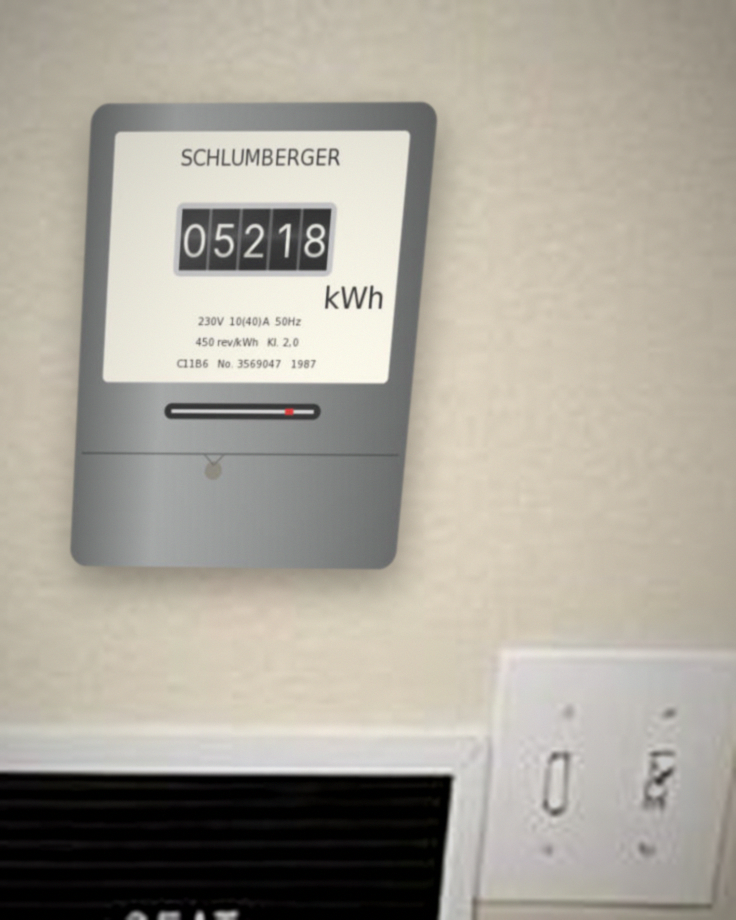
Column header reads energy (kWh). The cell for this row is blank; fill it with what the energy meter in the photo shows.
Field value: 5218 kWh
